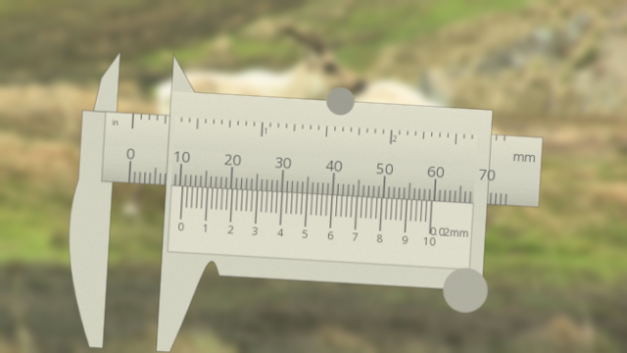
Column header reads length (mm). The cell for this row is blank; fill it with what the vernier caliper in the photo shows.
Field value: 10.5 mm
